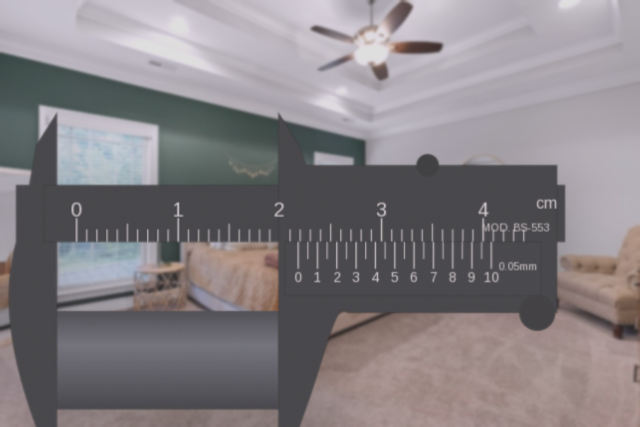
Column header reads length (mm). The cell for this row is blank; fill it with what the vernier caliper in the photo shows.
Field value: 21.8 mm
